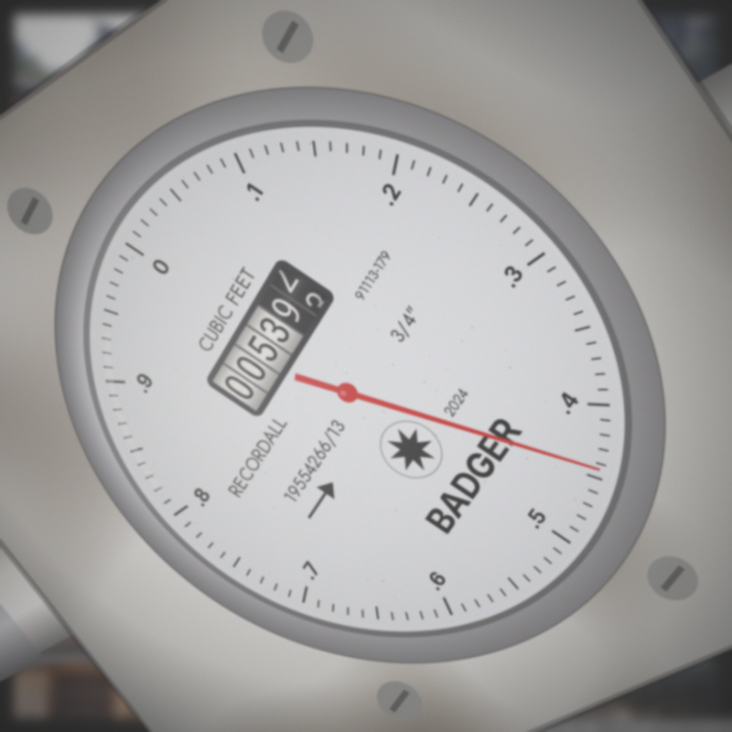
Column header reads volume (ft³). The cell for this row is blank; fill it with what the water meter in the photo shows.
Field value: 5392.44 ft³
